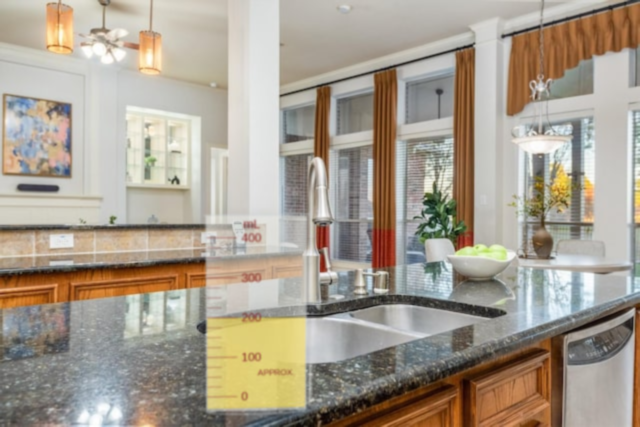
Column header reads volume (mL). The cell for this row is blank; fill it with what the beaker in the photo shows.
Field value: 200 mL
